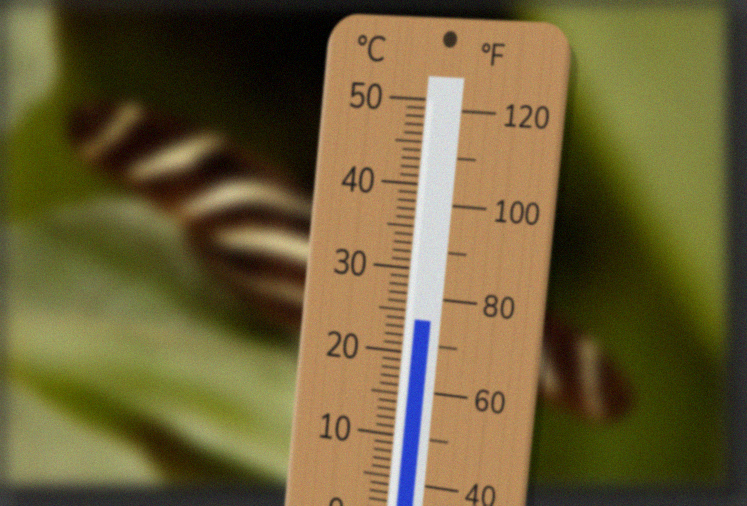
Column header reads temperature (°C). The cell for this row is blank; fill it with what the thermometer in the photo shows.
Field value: 24 °C
